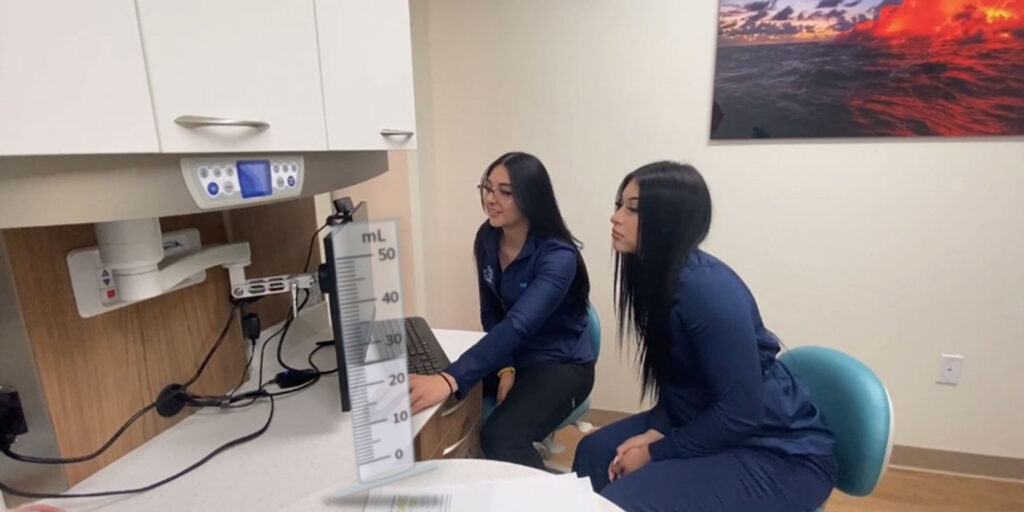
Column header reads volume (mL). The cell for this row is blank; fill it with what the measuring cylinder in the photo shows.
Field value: 25 mL
